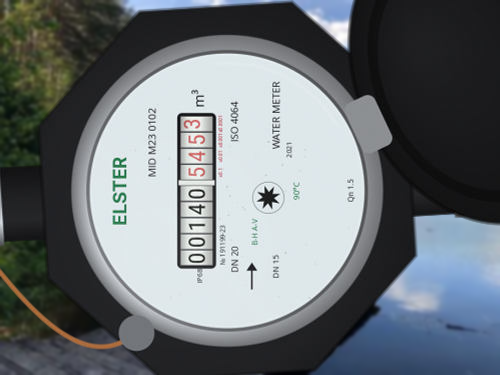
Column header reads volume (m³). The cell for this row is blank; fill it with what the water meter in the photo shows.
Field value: 140.5453 m³
